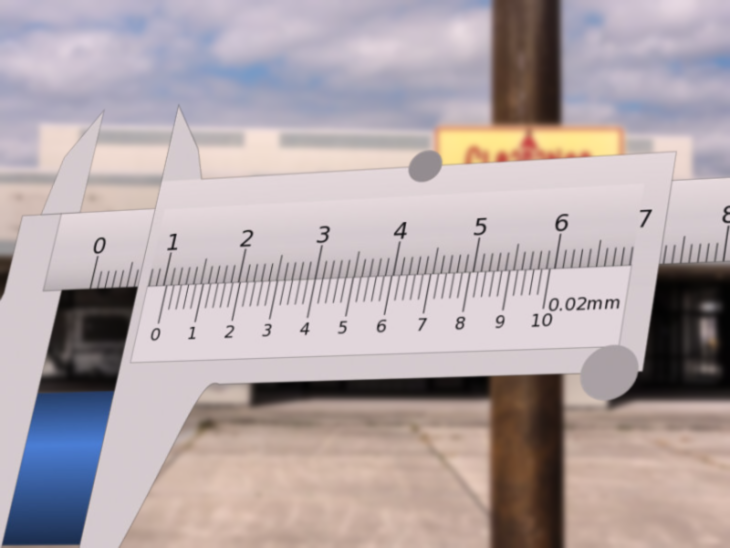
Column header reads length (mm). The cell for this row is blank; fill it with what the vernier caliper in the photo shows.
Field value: 10.4 mm
